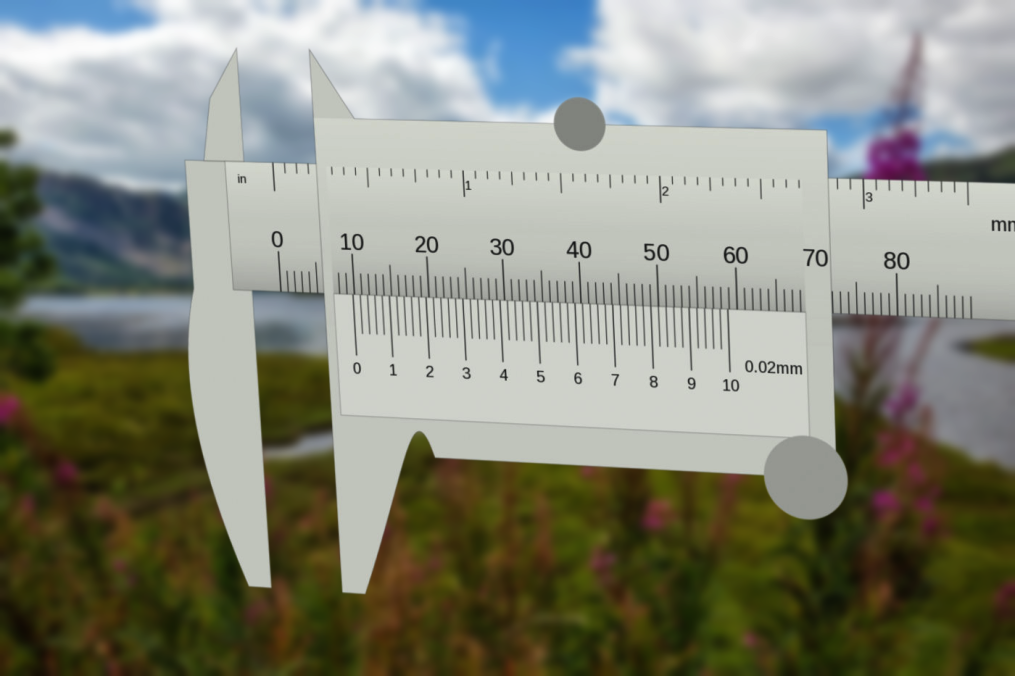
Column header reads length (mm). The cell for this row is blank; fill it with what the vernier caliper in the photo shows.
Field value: 9.8 mm
